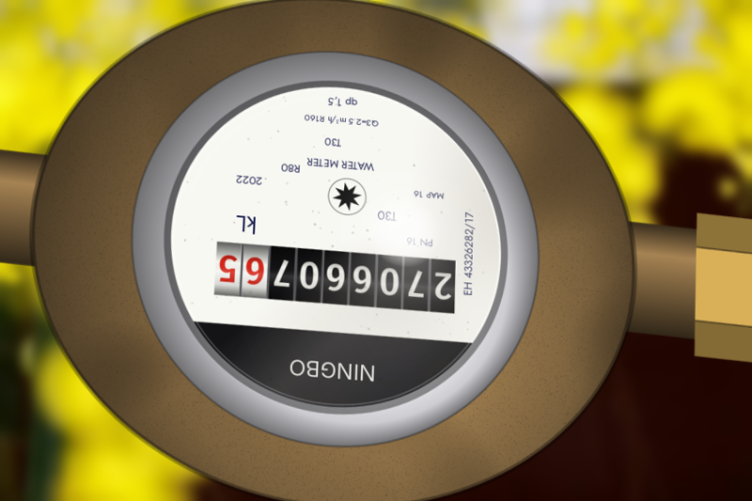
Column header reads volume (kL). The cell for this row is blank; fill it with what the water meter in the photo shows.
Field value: 2706607.65 kL
